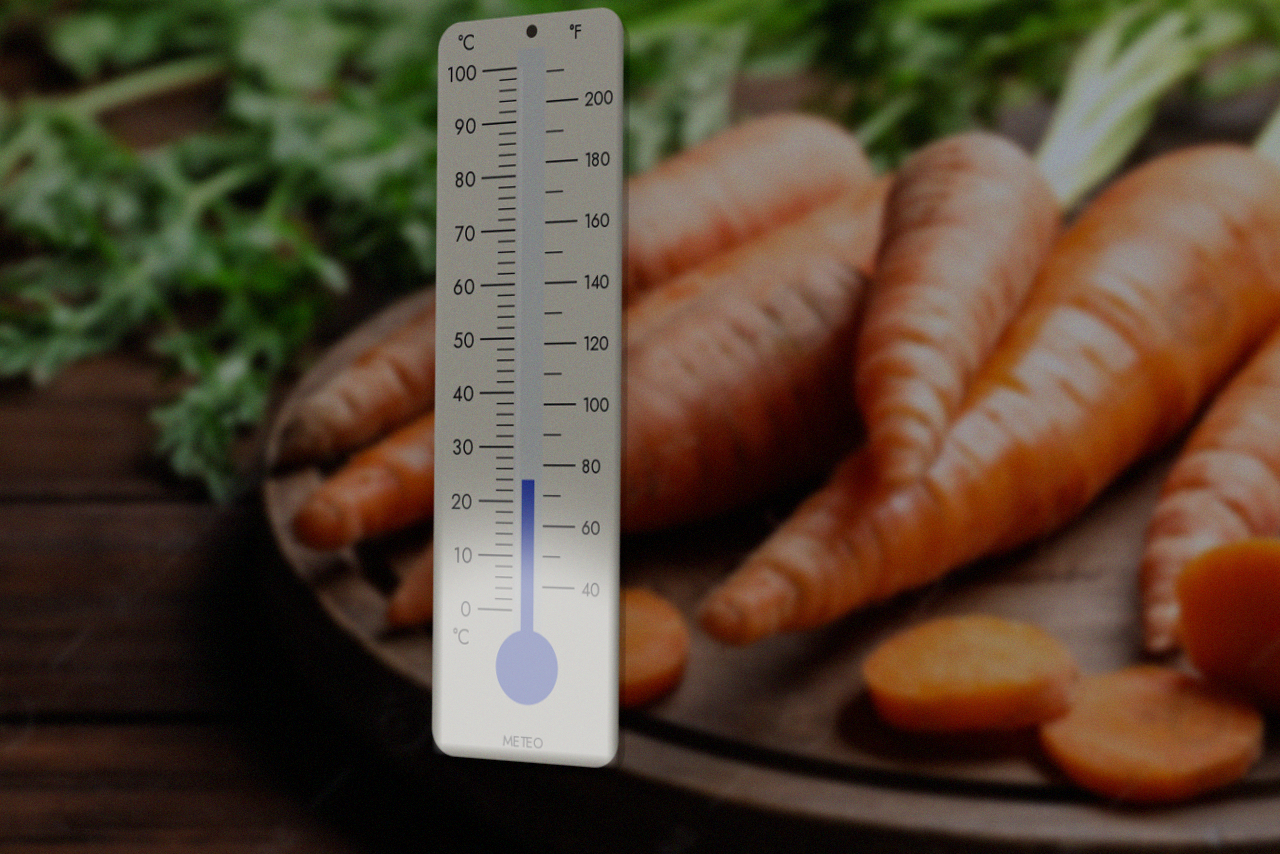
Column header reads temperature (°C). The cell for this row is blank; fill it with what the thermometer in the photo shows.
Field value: 24 °C
